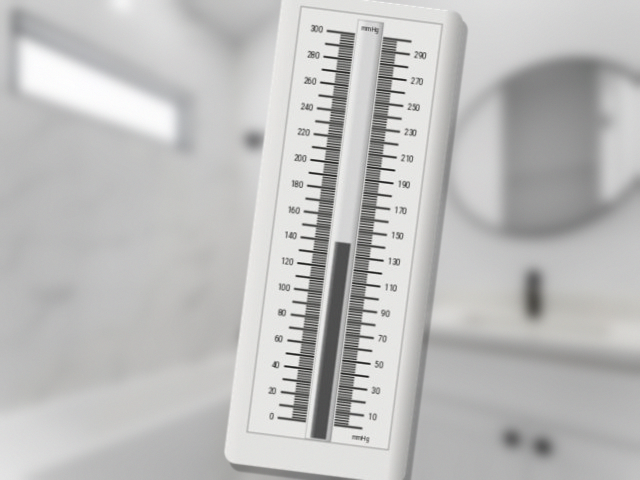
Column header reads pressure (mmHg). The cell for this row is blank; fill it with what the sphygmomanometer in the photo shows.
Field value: 140 mmHg
